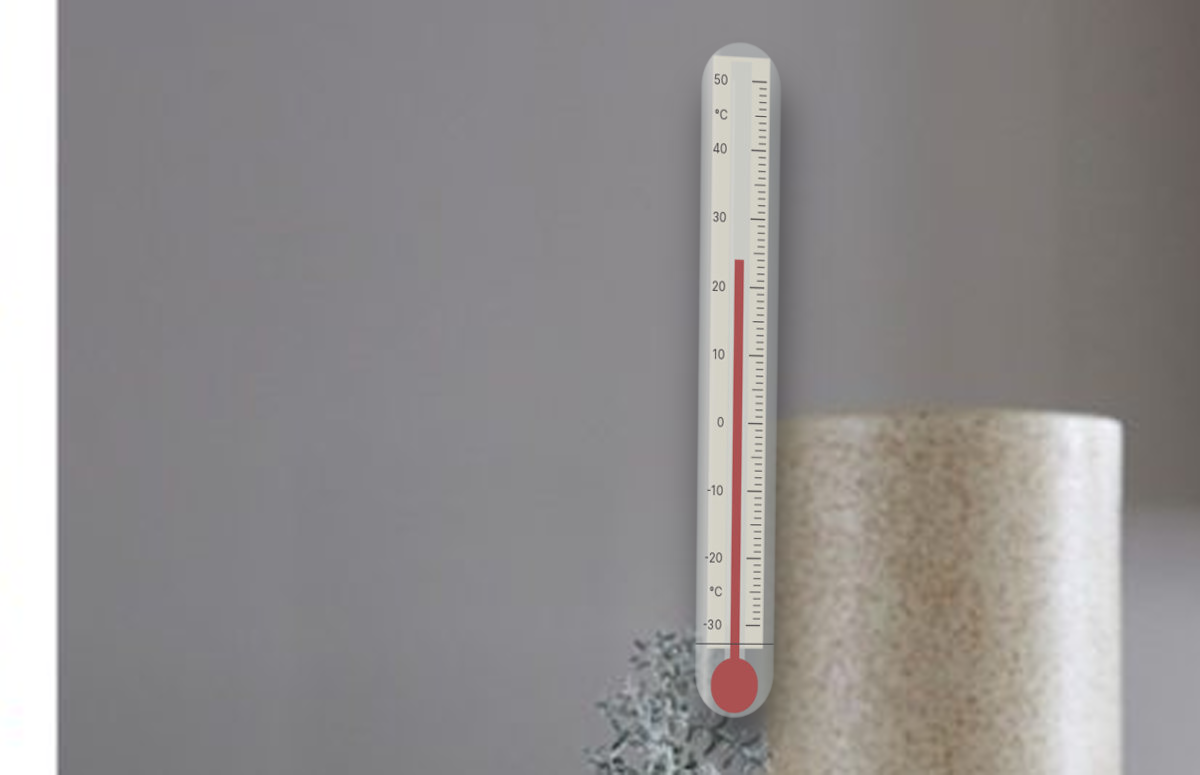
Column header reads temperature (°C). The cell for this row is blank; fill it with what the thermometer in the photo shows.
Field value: 24 °C
